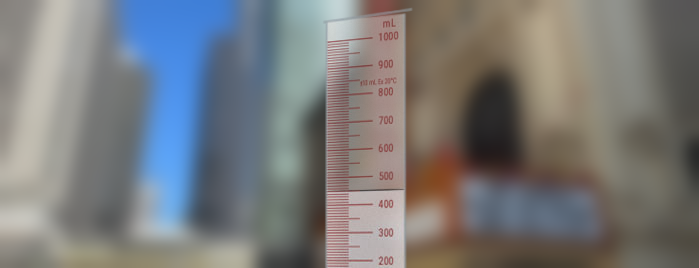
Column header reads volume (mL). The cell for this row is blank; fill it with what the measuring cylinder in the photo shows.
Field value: 450 mL
